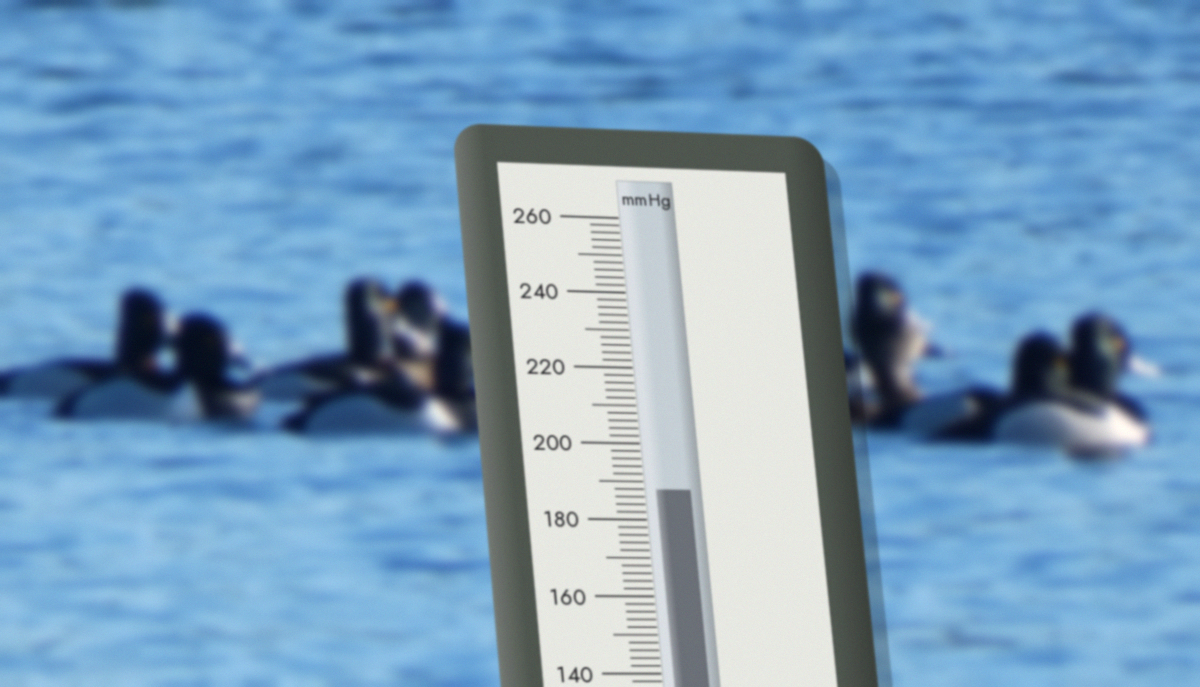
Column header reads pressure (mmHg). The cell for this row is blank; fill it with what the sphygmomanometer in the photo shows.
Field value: 188 mmHg
